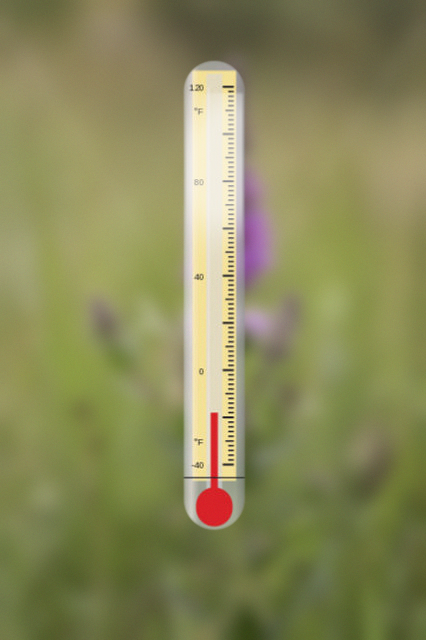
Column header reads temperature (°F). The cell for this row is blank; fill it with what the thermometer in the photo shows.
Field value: -18 °F
